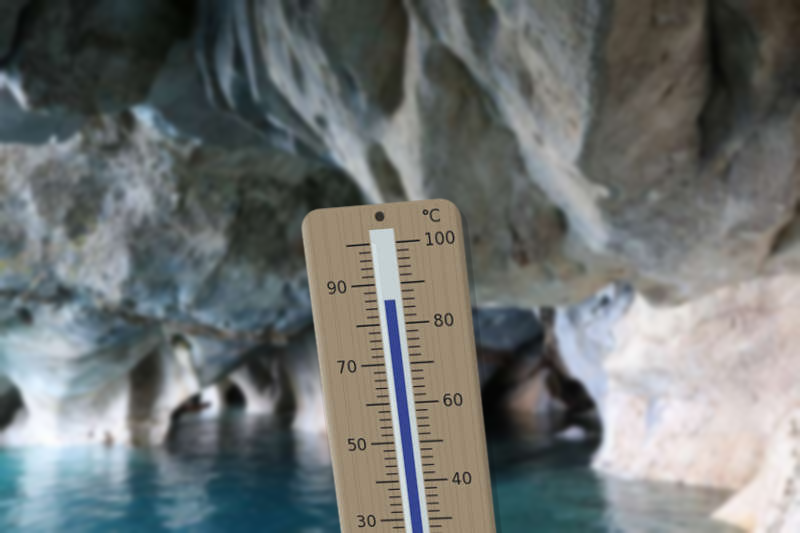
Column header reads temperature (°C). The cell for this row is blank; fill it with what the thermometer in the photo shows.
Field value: 86 °C
